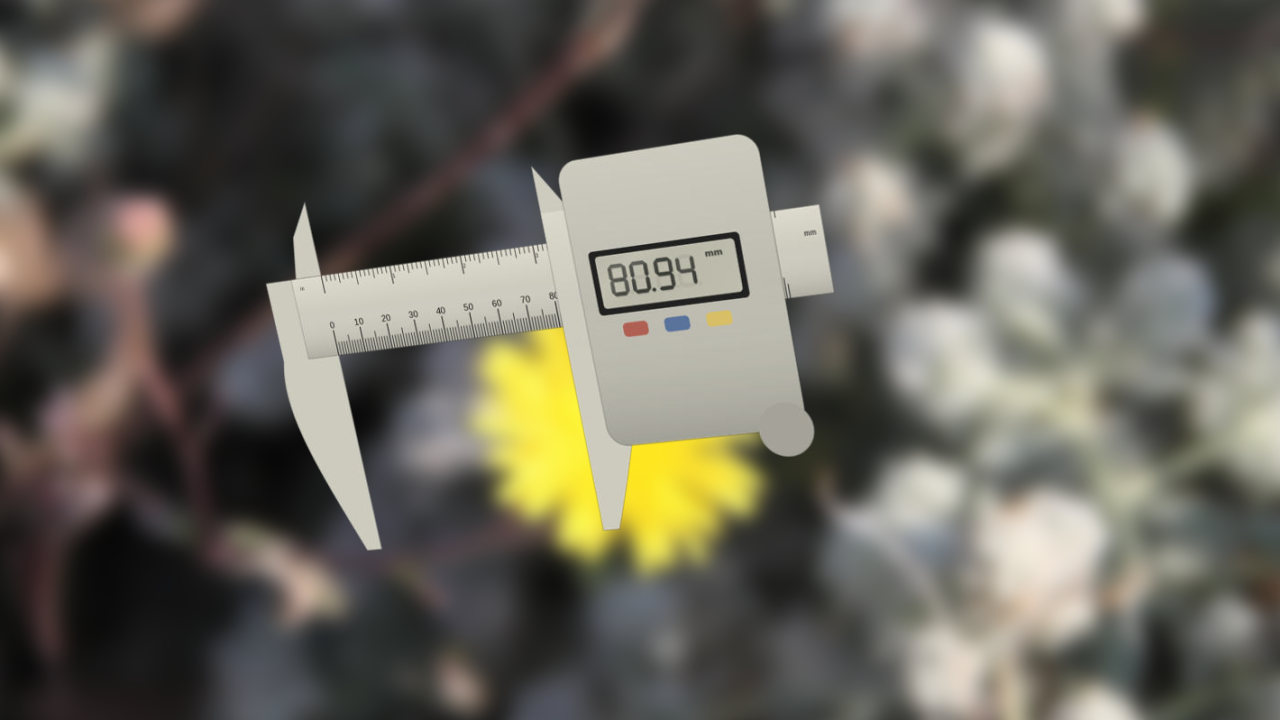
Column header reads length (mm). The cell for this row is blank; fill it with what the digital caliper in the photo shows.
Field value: 80.94 mm
